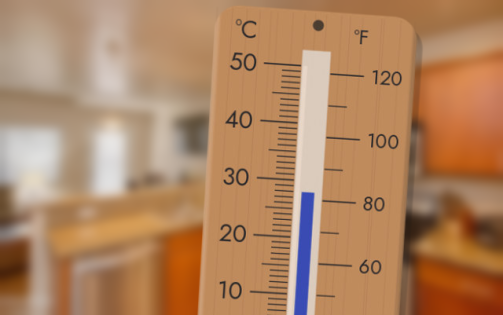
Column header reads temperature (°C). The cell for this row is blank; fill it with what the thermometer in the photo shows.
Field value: 28 °C
